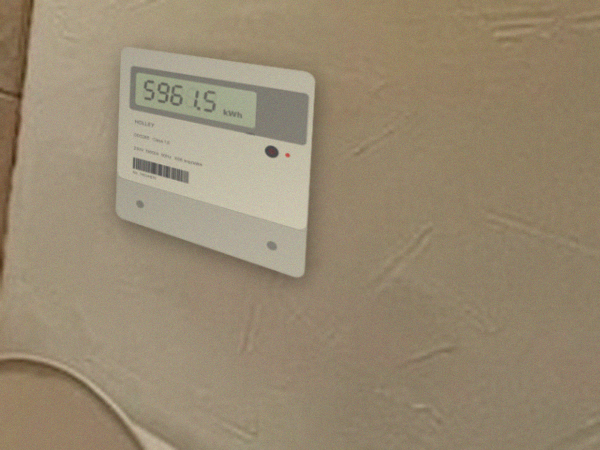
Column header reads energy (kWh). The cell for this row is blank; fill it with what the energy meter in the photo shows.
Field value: 5961.5 kWh
